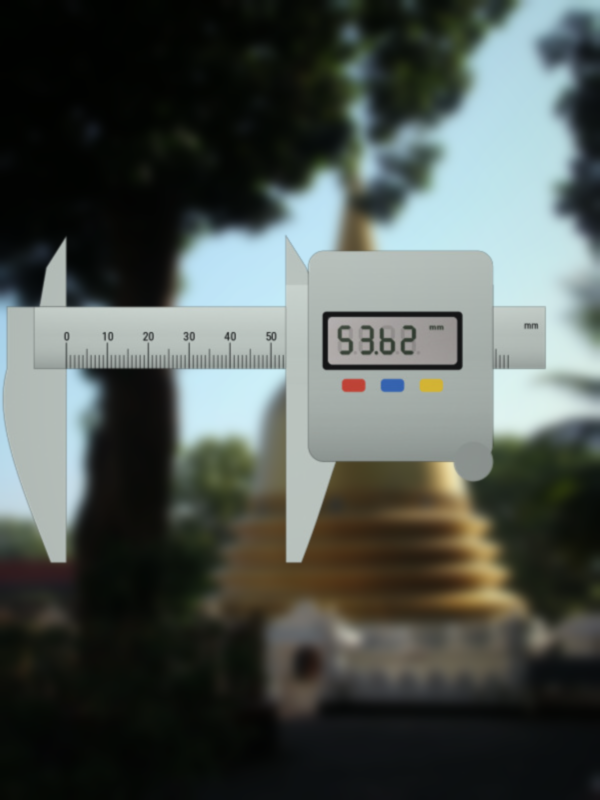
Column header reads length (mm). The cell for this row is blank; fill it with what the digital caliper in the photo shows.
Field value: 53.62 mm
